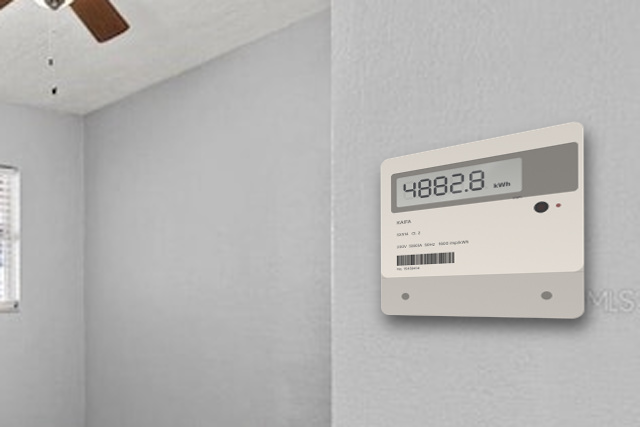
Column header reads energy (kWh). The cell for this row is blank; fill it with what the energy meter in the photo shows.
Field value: 4882.8 kWh
